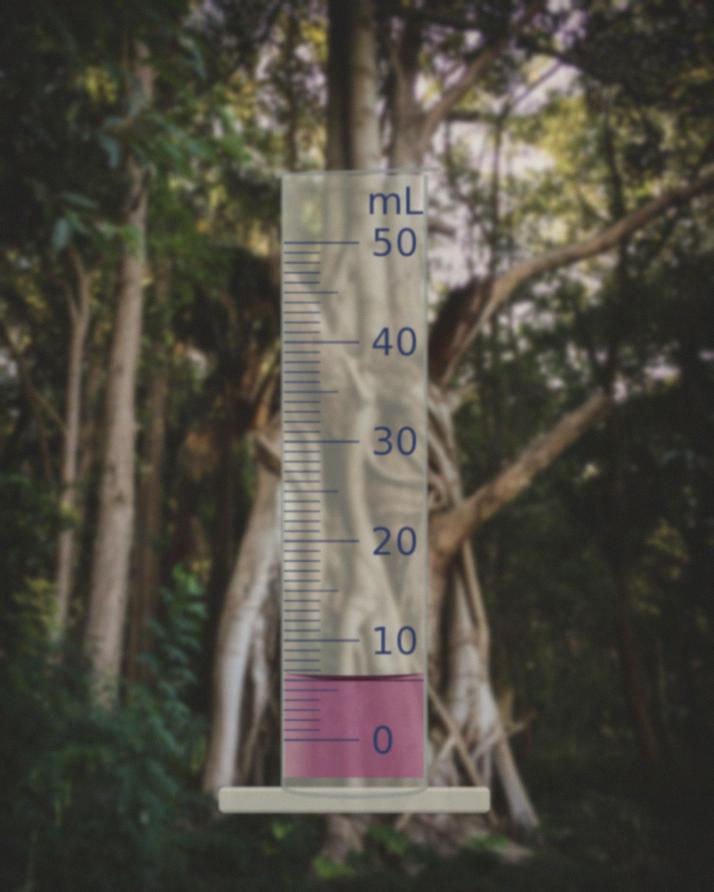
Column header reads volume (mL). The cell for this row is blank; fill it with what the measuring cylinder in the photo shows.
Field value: 6 mL
